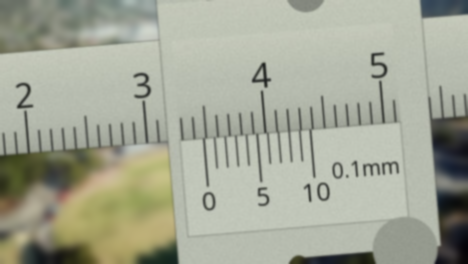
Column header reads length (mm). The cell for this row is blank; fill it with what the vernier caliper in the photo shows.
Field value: 34.8 mm
